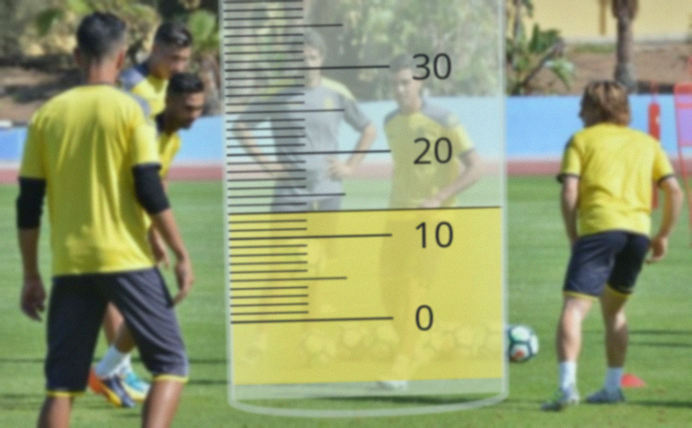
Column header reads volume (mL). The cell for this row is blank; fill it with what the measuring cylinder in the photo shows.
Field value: 13 mL
